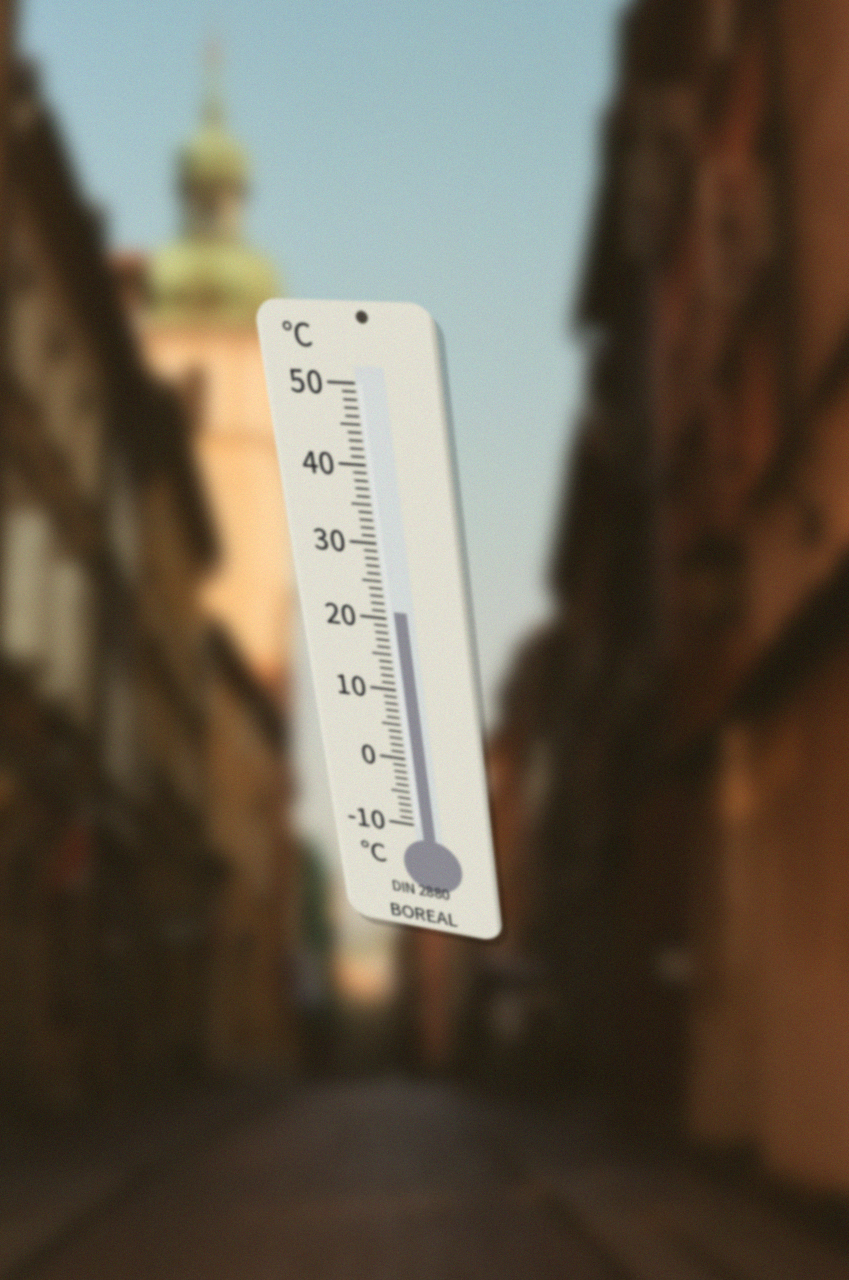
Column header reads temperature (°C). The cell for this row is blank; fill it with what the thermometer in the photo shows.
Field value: 21 °C
